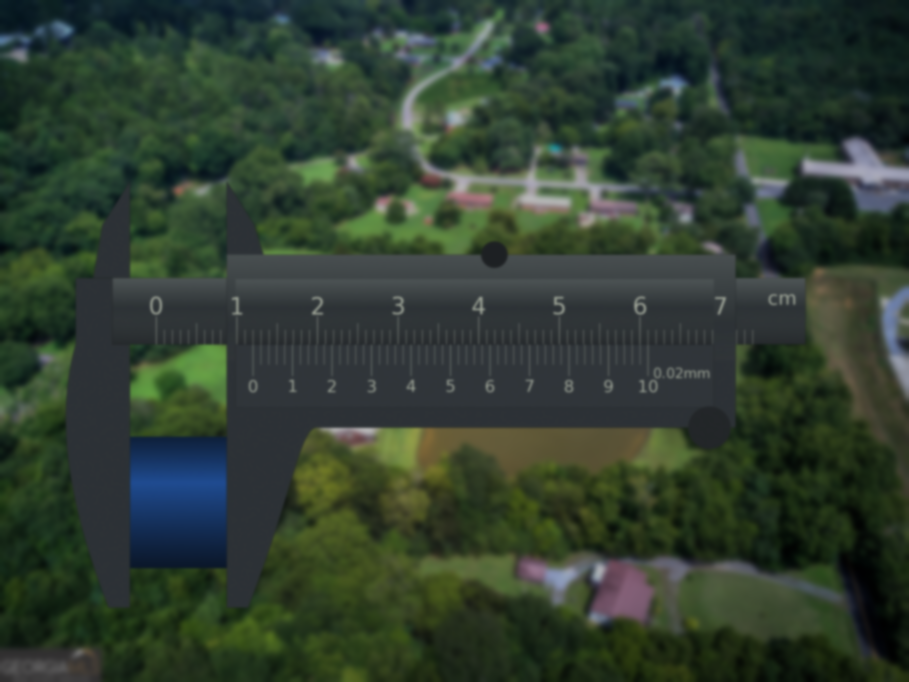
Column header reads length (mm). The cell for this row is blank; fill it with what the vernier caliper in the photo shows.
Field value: 12.0 mm
